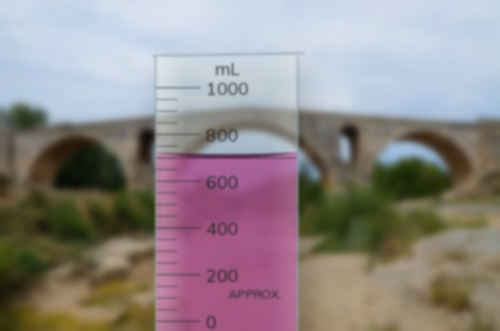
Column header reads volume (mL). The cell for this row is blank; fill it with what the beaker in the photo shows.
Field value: 700 mL
